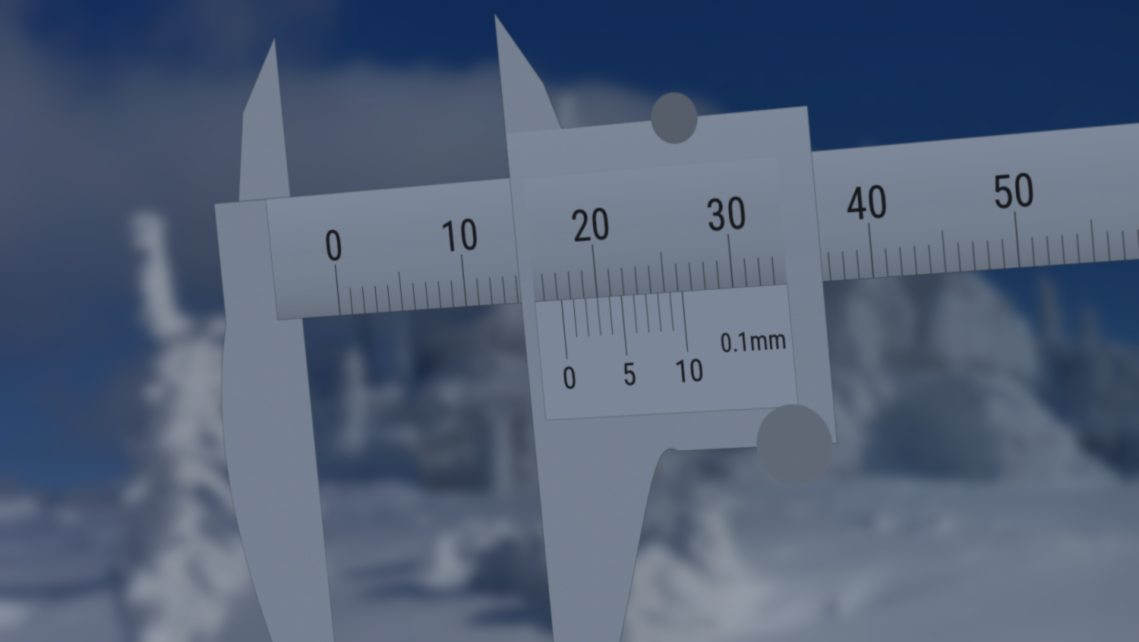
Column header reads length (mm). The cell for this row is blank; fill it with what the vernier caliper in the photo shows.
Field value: 17.3 mm
